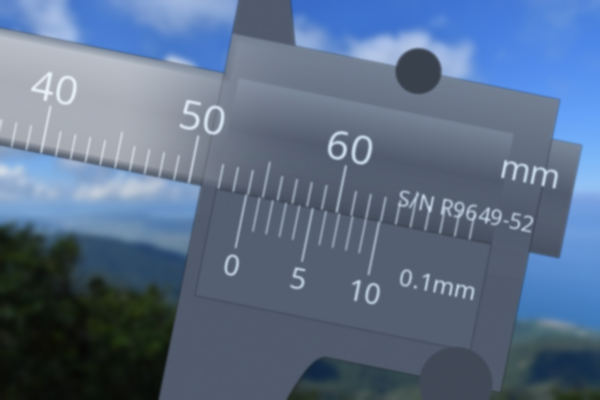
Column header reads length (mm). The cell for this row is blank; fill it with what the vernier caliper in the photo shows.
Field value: 53.9 mm
